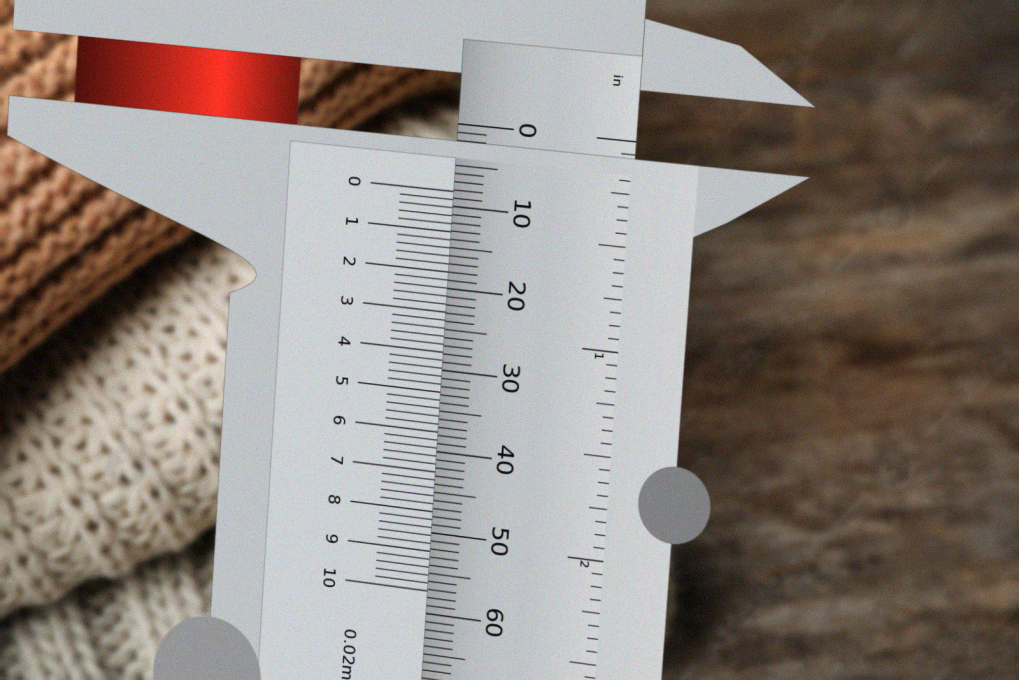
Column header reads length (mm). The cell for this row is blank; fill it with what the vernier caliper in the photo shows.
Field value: 8.2 mm
